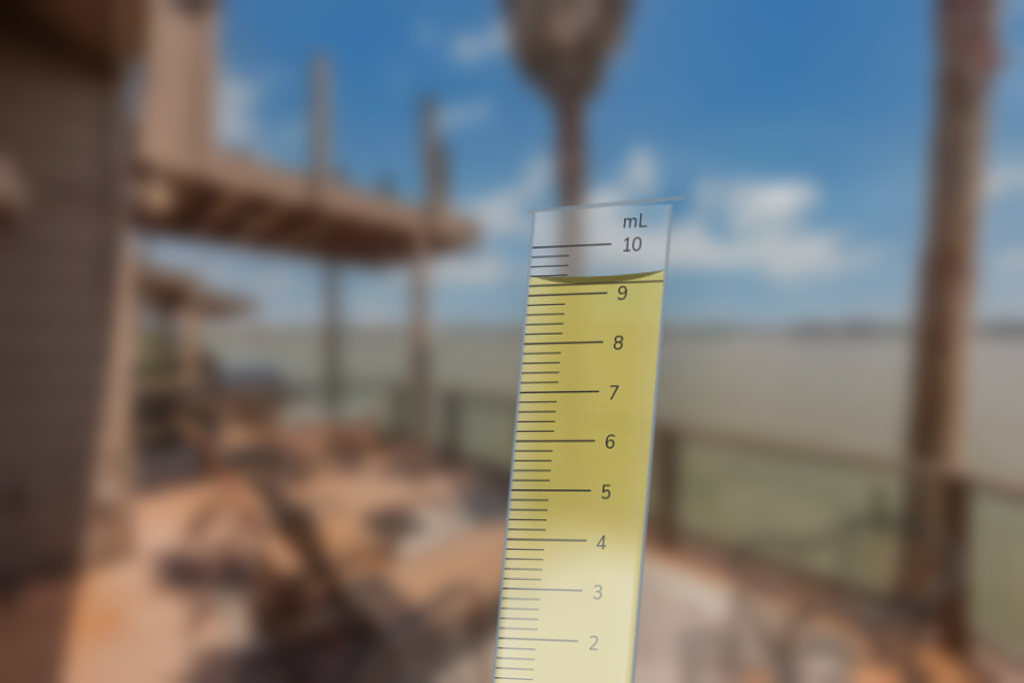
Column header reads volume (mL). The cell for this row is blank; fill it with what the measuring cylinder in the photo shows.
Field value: 9.2 mL
